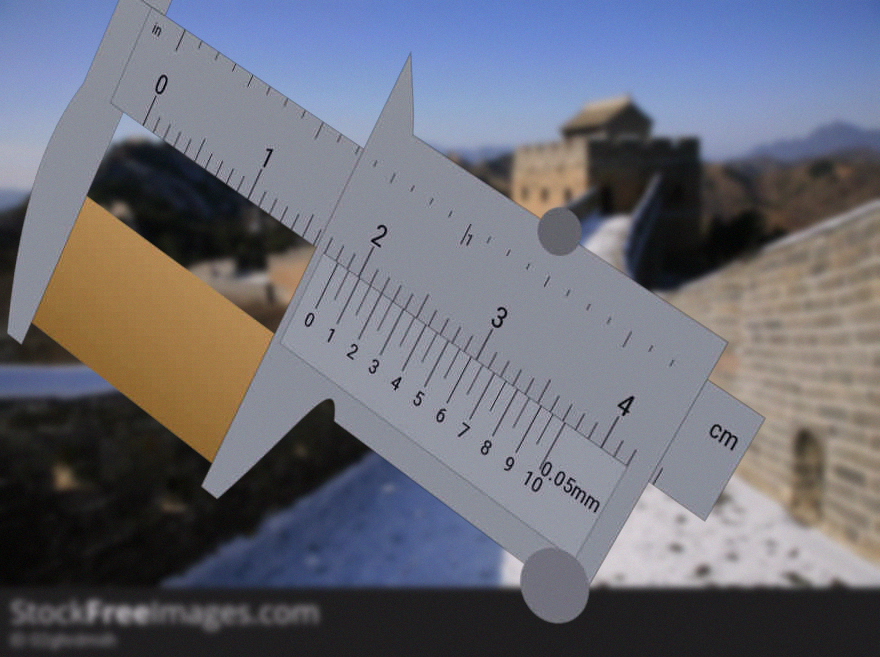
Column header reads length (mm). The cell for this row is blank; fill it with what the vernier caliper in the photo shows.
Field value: 18.2 mm
